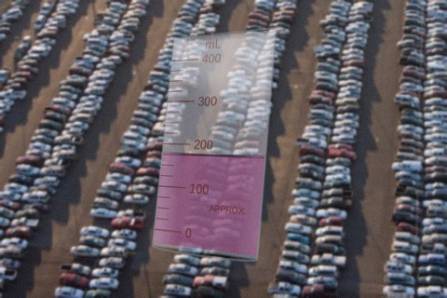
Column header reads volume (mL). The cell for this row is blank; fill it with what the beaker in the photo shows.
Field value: 175 mL
